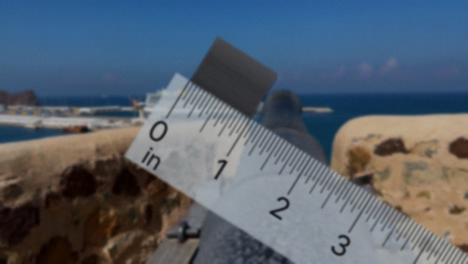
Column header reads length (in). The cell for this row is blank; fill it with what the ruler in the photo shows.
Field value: 1 in
